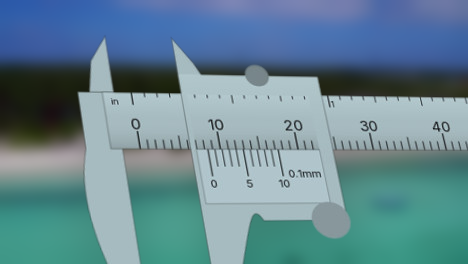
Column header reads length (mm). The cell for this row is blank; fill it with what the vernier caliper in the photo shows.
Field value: 8.4 mm
